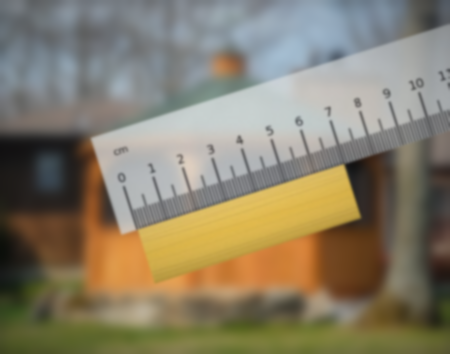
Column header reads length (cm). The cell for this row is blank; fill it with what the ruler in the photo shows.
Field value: 7 cm
